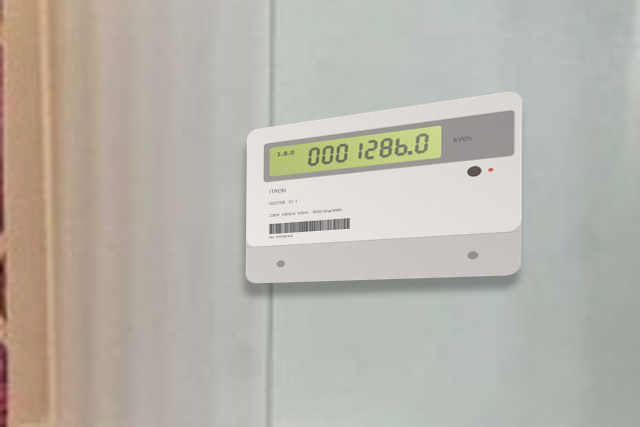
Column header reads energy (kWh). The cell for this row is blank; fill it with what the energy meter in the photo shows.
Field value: 1286.0 kWh
